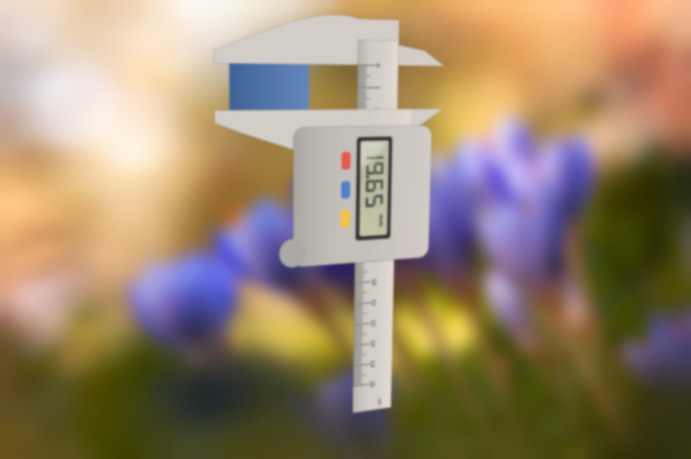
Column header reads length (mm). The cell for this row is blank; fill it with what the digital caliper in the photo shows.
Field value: 19.65 mm
